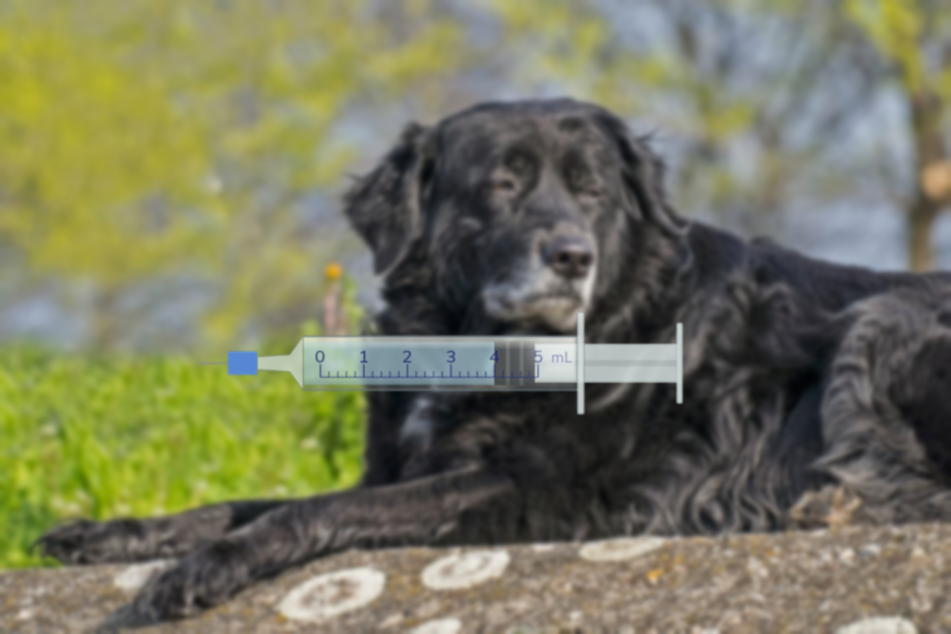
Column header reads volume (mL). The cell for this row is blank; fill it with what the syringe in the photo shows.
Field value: 4 mL
